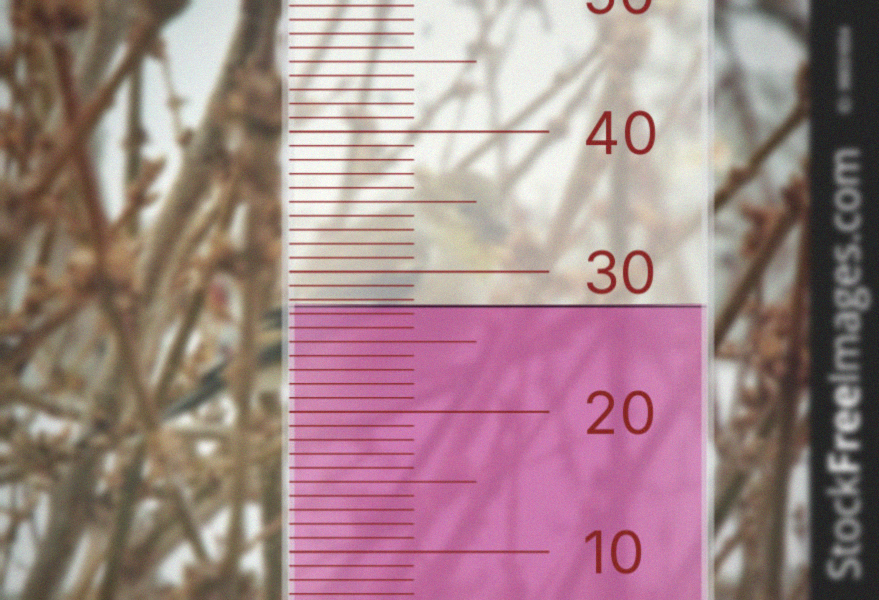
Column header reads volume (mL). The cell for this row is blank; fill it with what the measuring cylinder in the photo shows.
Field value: 27.5 mL
